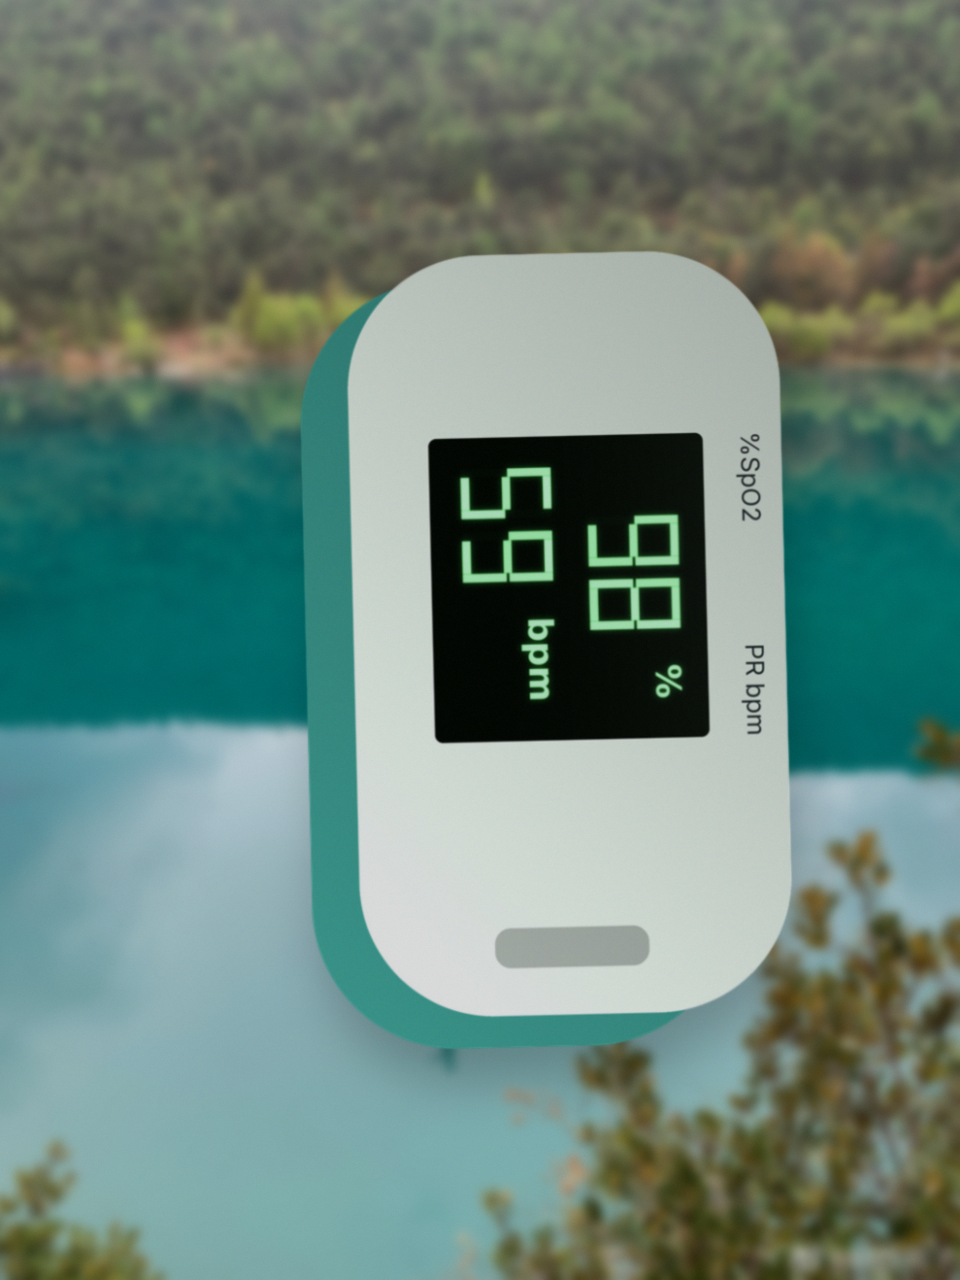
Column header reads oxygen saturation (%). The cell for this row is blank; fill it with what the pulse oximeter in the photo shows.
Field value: 98 %
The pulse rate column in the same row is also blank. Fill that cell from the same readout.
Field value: 59 bpm
